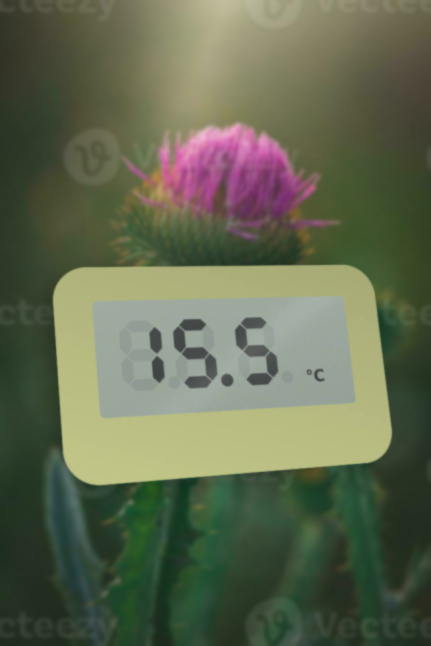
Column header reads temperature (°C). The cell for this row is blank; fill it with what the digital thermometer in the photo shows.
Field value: 15.5 °C
